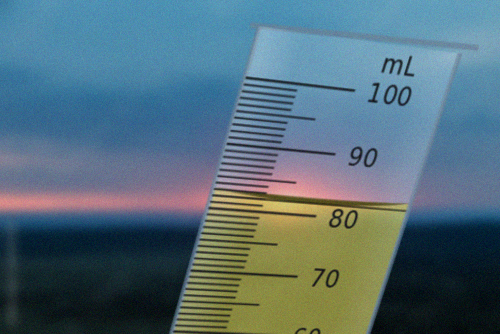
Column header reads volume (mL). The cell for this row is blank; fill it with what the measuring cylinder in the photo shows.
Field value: 82 mL
